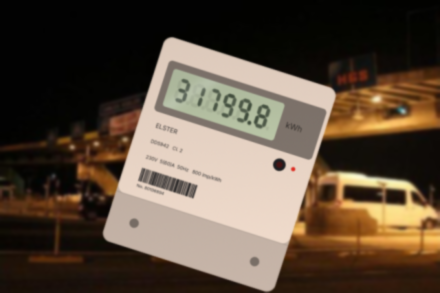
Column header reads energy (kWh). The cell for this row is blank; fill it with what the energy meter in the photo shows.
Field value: 31799.8 kWh
